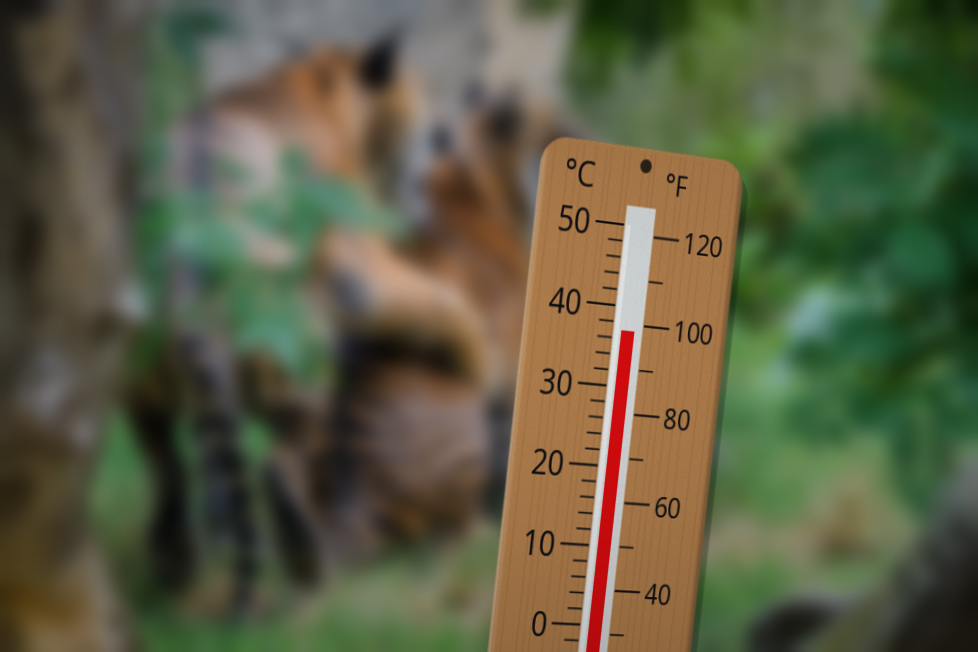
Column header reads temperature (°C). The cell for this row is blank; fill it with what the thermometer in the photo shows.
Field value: 37 °C
